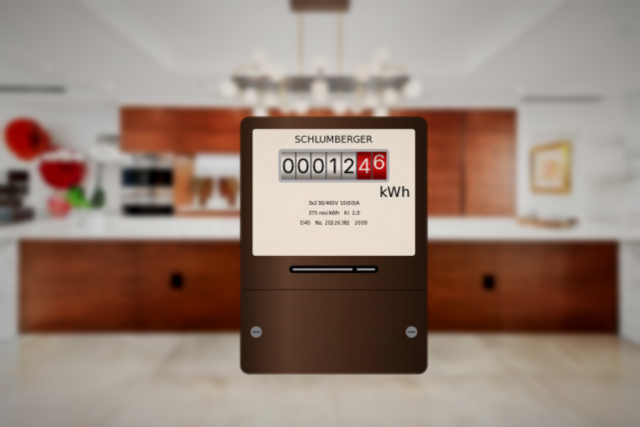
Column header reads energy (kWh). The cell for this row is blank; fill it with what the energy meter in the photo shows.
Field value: 12.46 kWh
